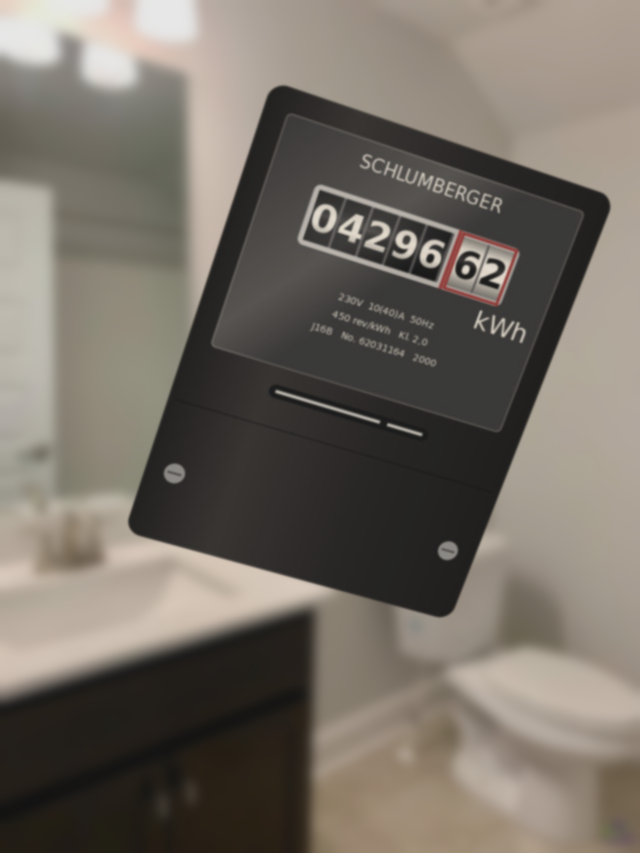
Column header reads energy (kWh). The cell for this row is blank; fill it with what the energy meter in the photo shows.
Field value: 4296.62 kWh
